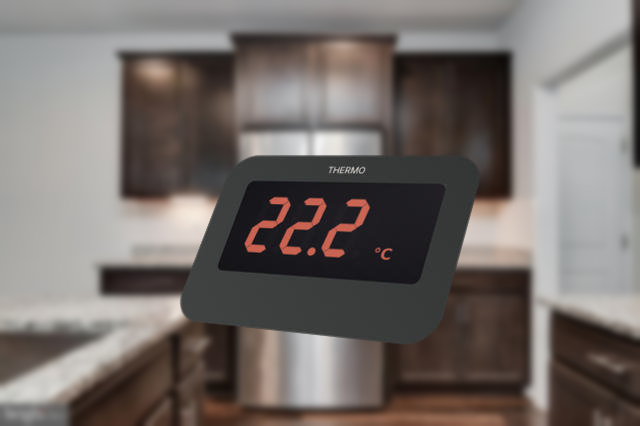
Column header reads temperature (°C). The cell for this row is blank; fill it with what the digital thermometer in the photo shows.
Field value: 22.2 °C
